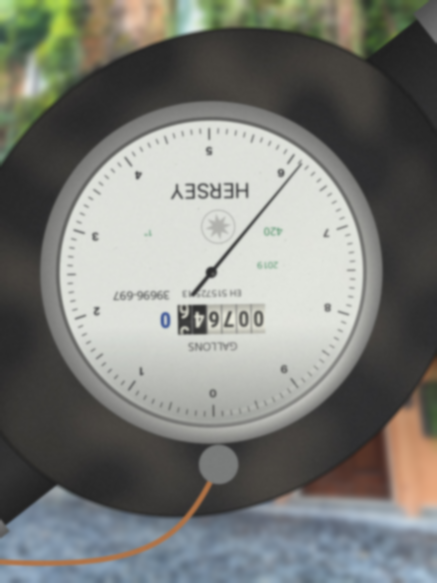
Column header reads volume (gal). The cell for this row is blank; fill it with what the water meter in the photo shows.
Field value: 76456.1 gal
